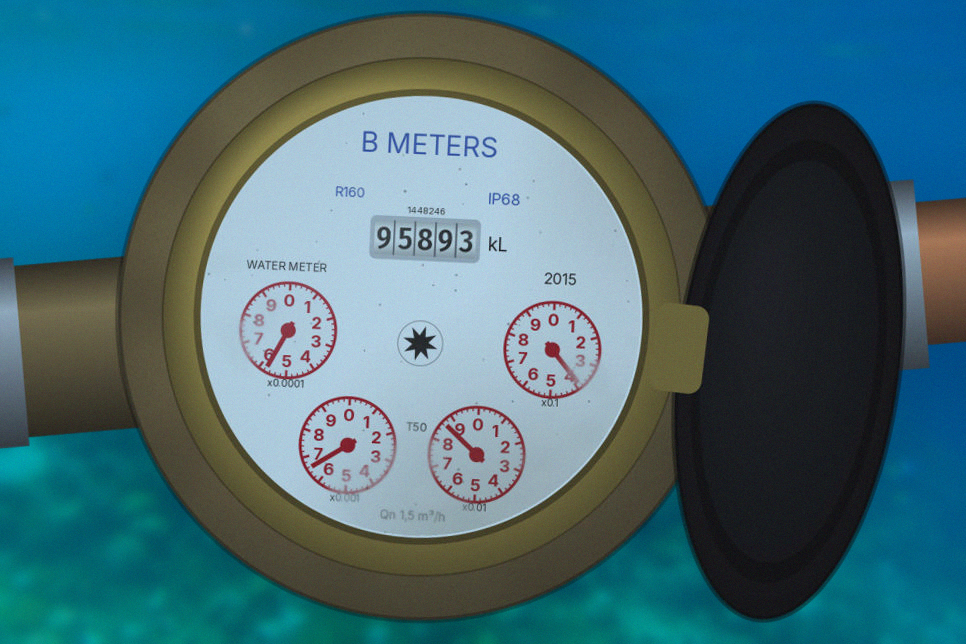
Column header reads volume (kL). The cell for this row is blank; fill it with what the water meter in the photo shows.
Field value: 95893.3865 kL
